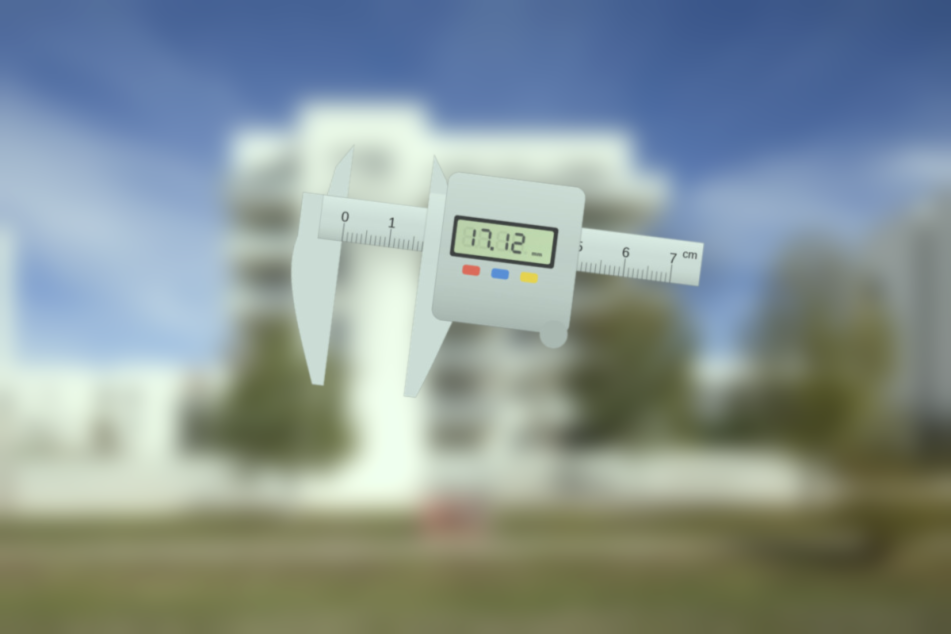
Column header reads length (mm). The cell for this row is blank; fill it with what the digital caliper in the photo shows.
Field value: 17.12 mm
